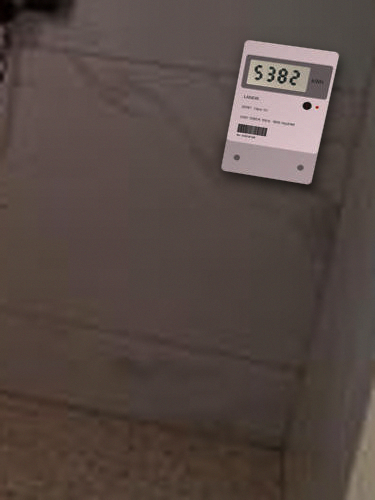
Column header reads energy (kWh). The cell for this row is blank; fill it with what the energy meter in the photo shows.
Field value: 5382 kWh
